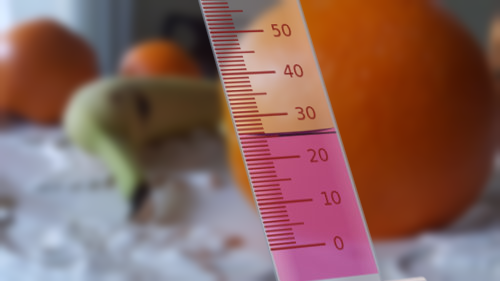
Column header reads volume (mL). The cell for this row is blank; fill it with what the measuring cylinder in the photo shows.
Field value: 25 mL
